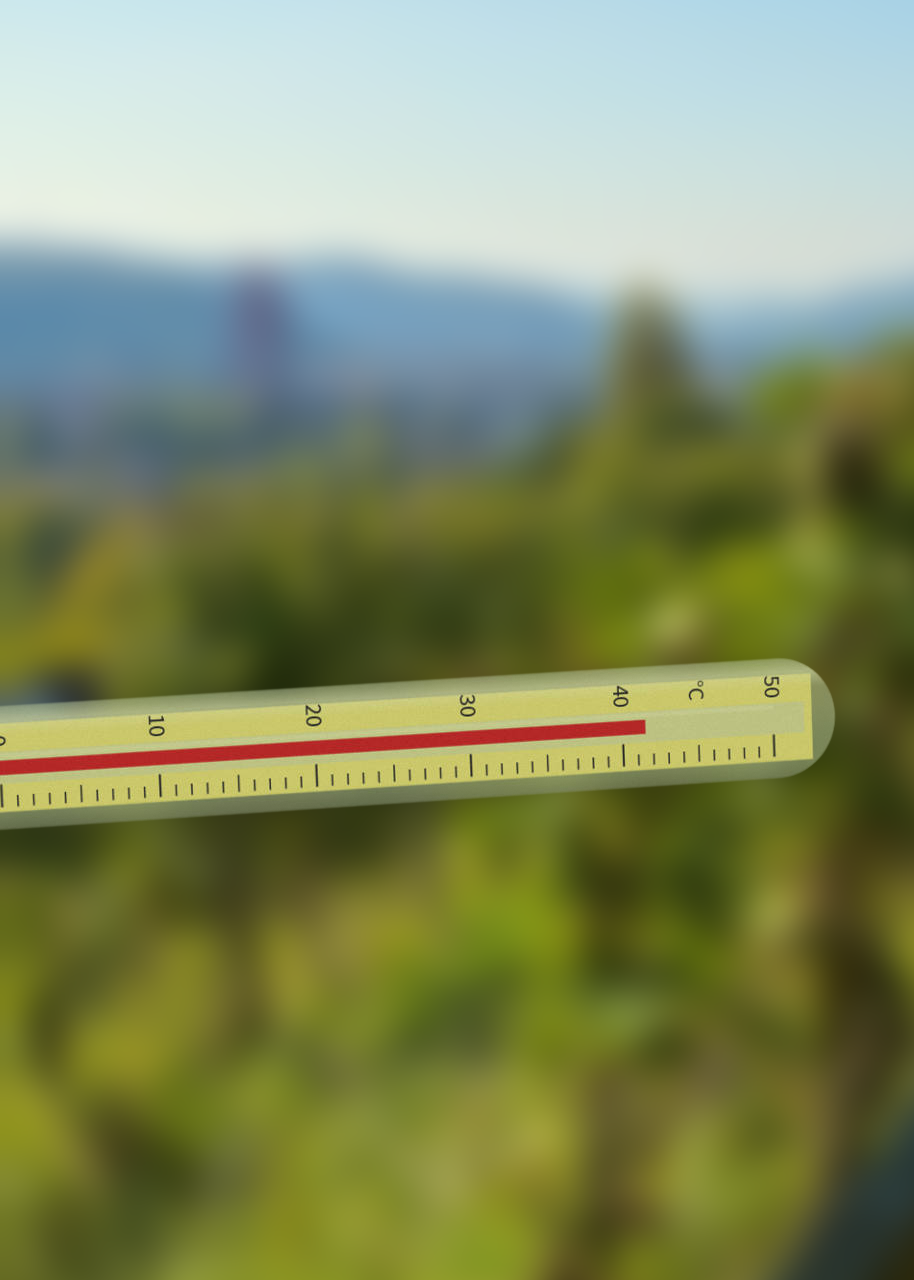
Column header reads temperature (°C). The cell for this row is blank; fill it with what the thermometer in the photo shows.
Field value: 41.5 °C
